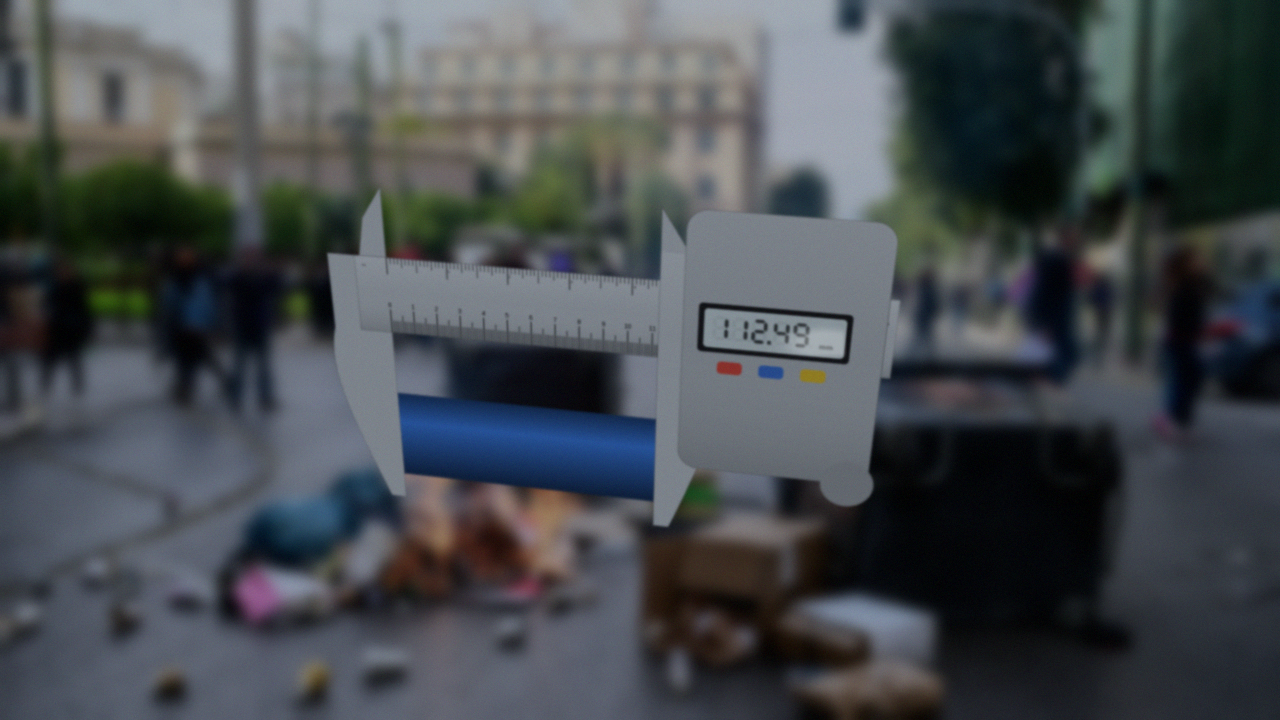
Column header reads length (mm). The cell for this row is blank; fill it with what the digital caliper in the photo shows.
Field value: 112.49 mm
